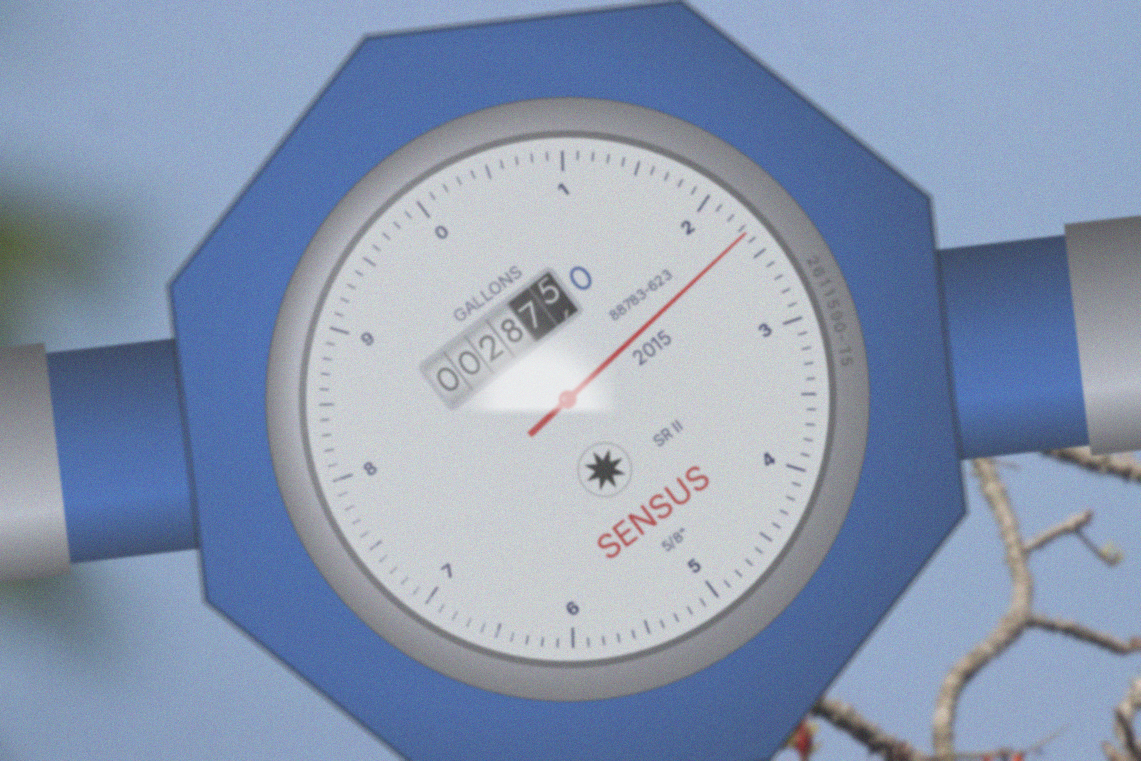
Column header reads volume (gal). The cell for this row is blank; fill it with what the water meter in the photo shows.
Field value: 28752.3 gal
